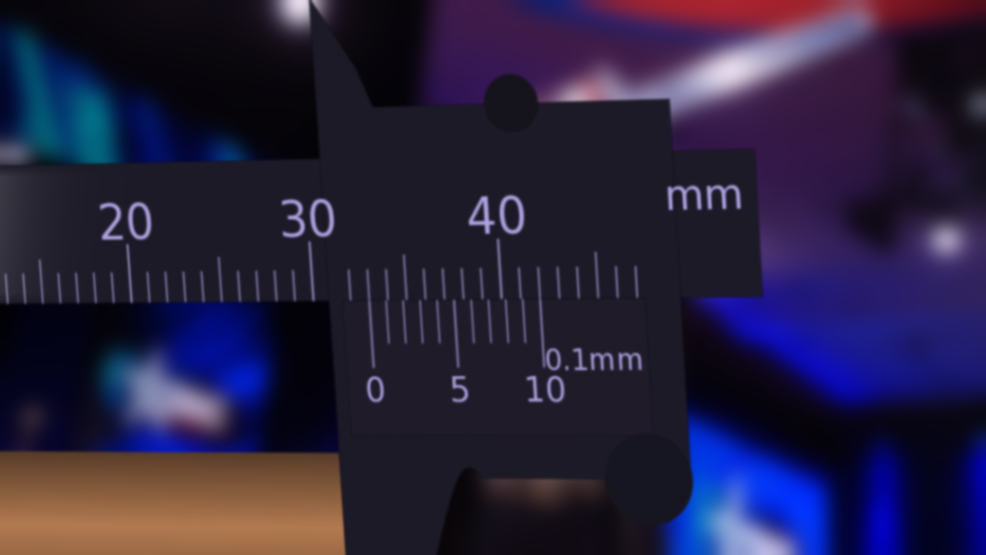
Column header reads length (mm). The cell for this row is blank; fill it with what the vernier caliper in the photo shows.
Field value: 33.0 mm
